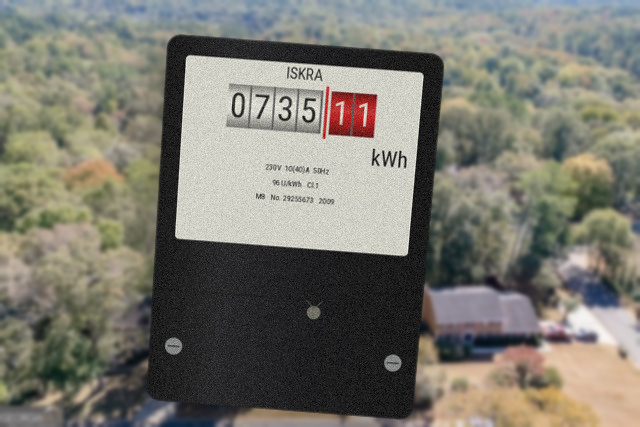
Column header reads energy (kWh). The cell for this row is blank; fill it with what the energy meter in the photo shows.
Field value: 735.11 kWh
